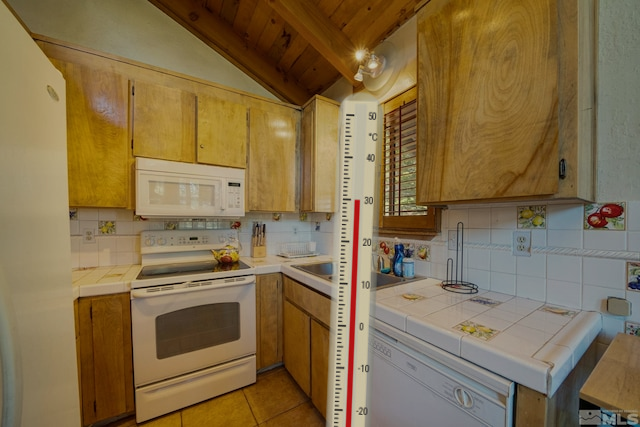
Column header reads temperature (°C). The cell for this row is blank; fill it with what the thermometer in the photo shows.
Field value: 30 °C
